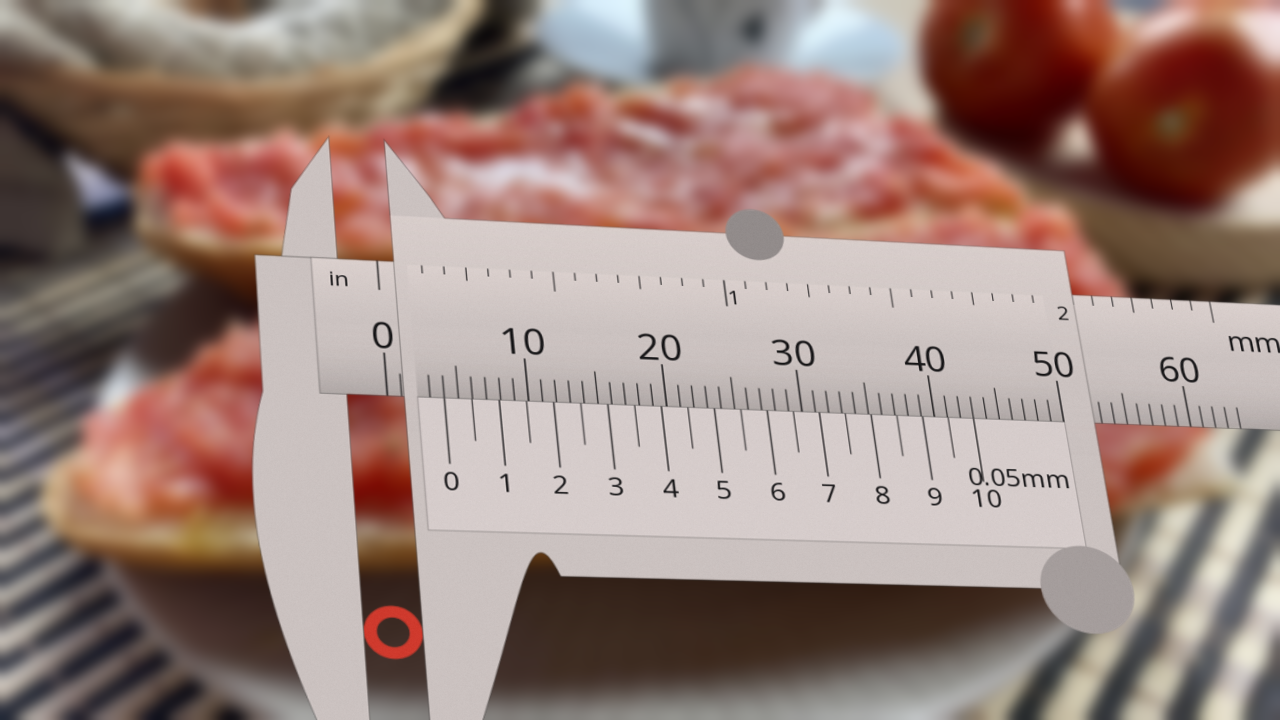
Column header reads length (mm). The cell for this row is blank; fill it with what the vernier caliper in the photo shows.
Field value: 4.0 mm
